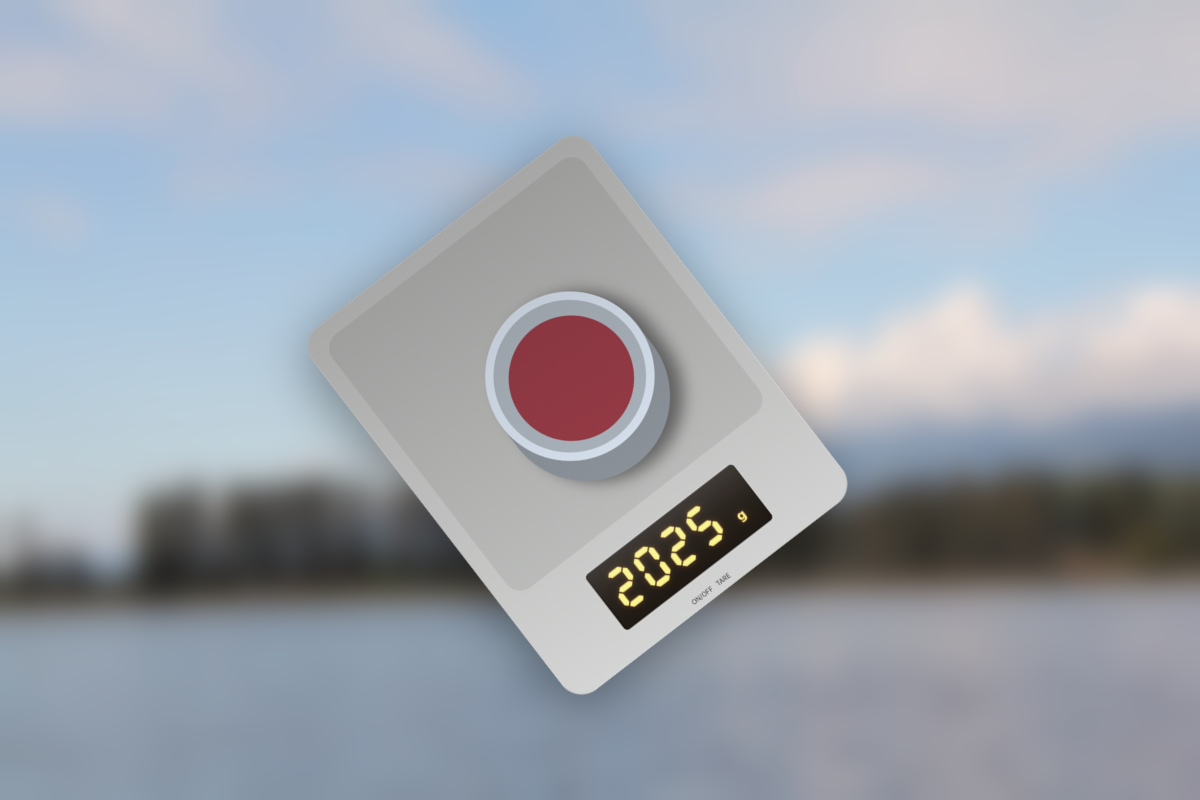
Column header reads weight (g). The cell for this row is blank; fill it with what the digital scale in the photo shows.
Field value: 2025 g
